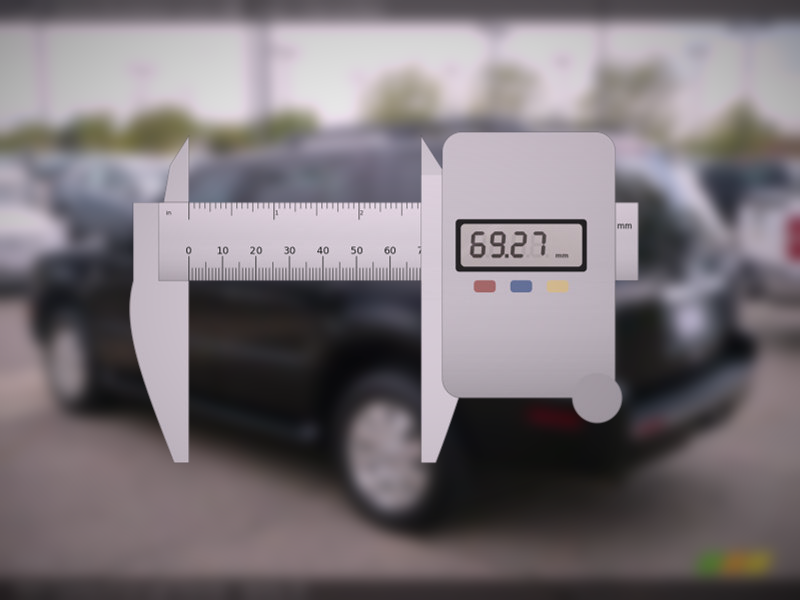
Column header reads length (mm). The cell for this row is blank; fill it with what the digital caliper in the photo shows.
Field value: 69.27 mm
